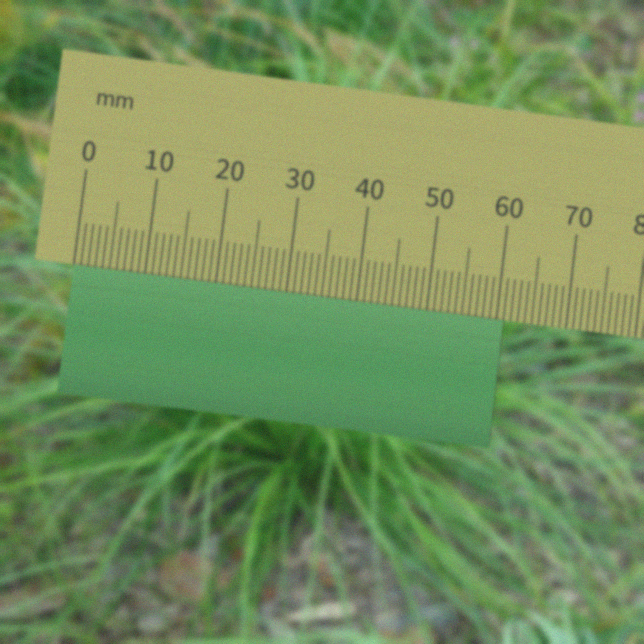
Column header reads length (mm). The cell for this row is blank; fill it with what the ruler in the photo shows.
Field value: 61 mm
